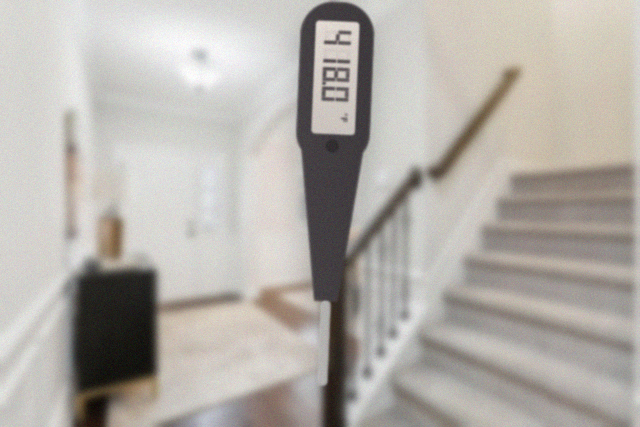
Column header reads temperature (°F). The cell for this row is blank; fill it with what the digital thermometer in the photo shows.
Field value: 418.0 °F
